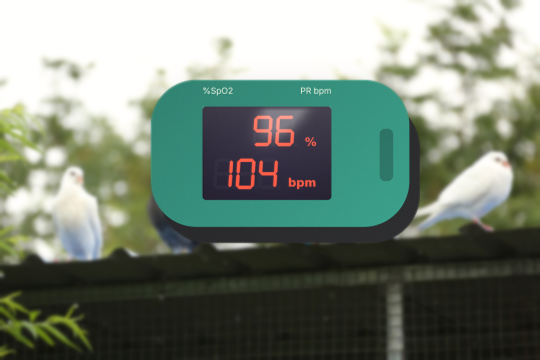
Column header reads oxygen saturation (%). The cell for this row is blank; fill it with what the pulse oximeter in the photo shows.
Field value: 96 %
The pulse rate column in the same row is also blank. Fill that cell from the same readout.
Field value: 104 bpm
